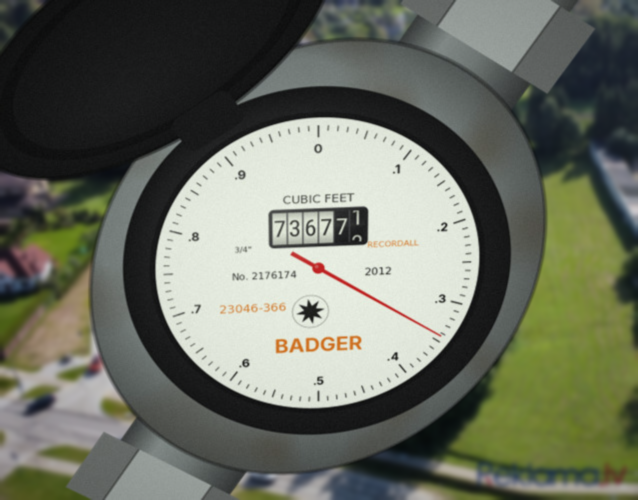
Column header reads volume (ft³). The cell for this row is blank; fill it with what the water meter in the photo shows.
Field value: 736771.34 ft³
